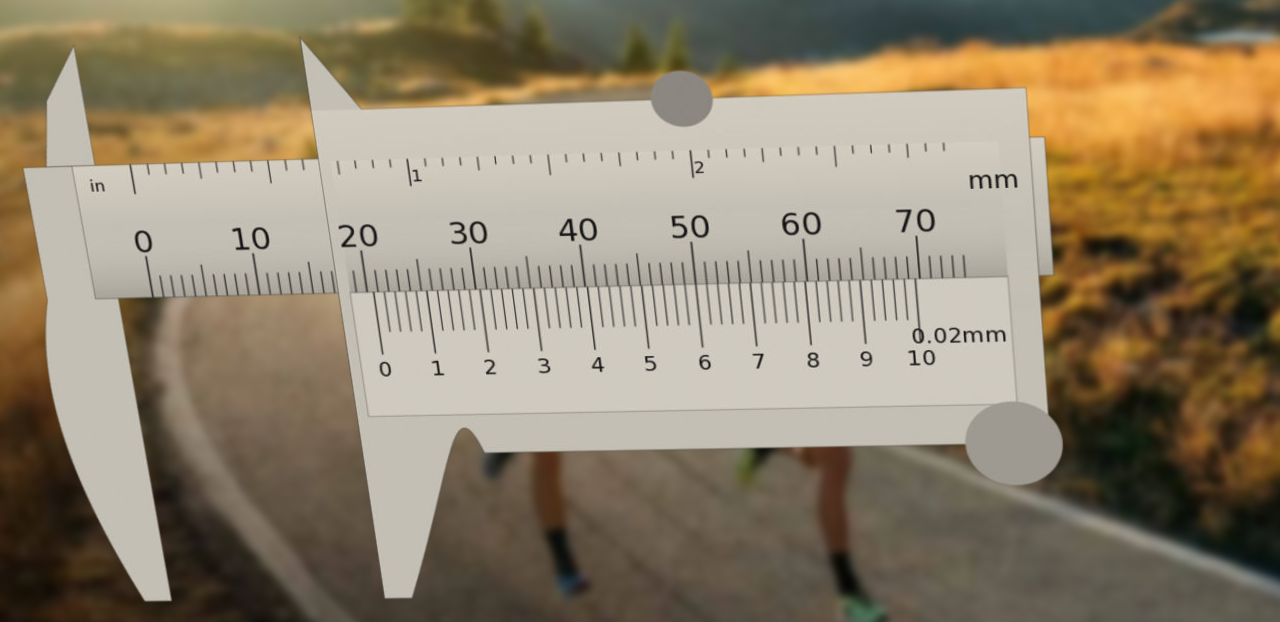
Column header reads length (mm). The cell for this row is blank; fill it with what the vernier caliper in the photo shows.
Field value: 20.6 mm
